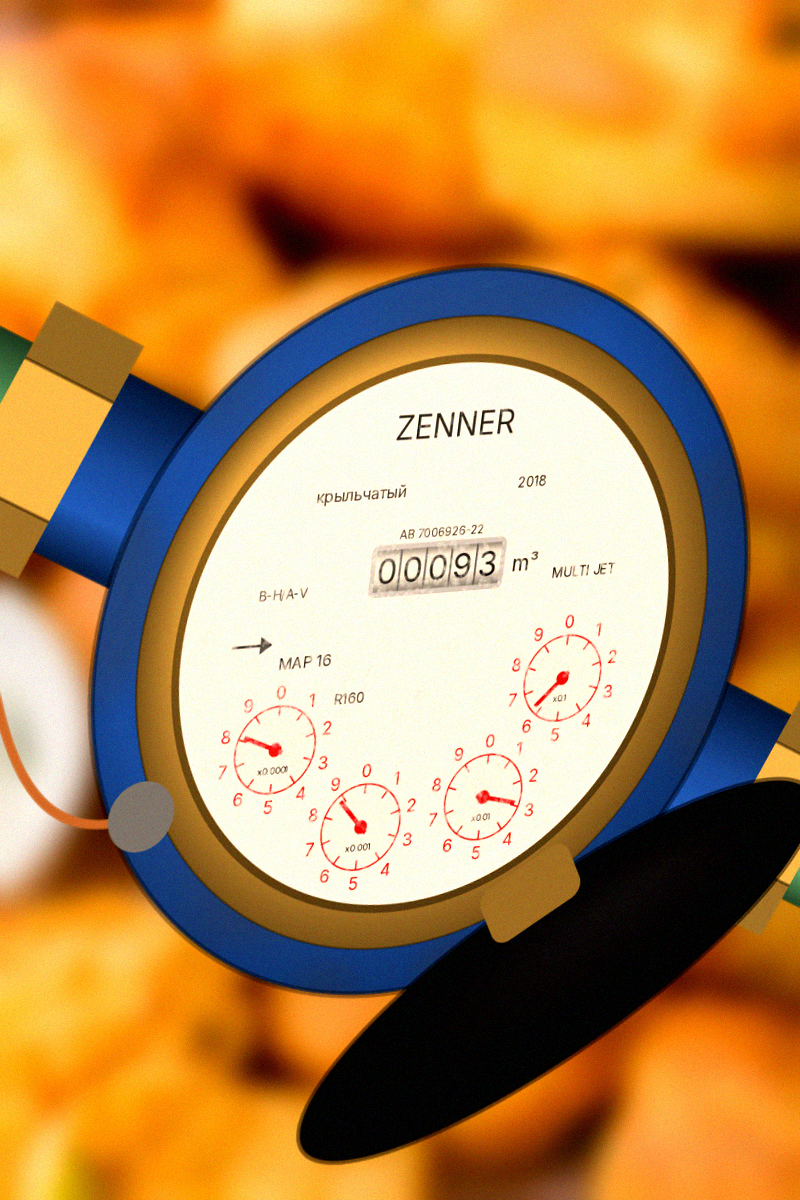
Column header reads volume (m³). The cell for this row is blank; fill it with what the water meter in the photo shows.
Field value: 93.6288 m³
